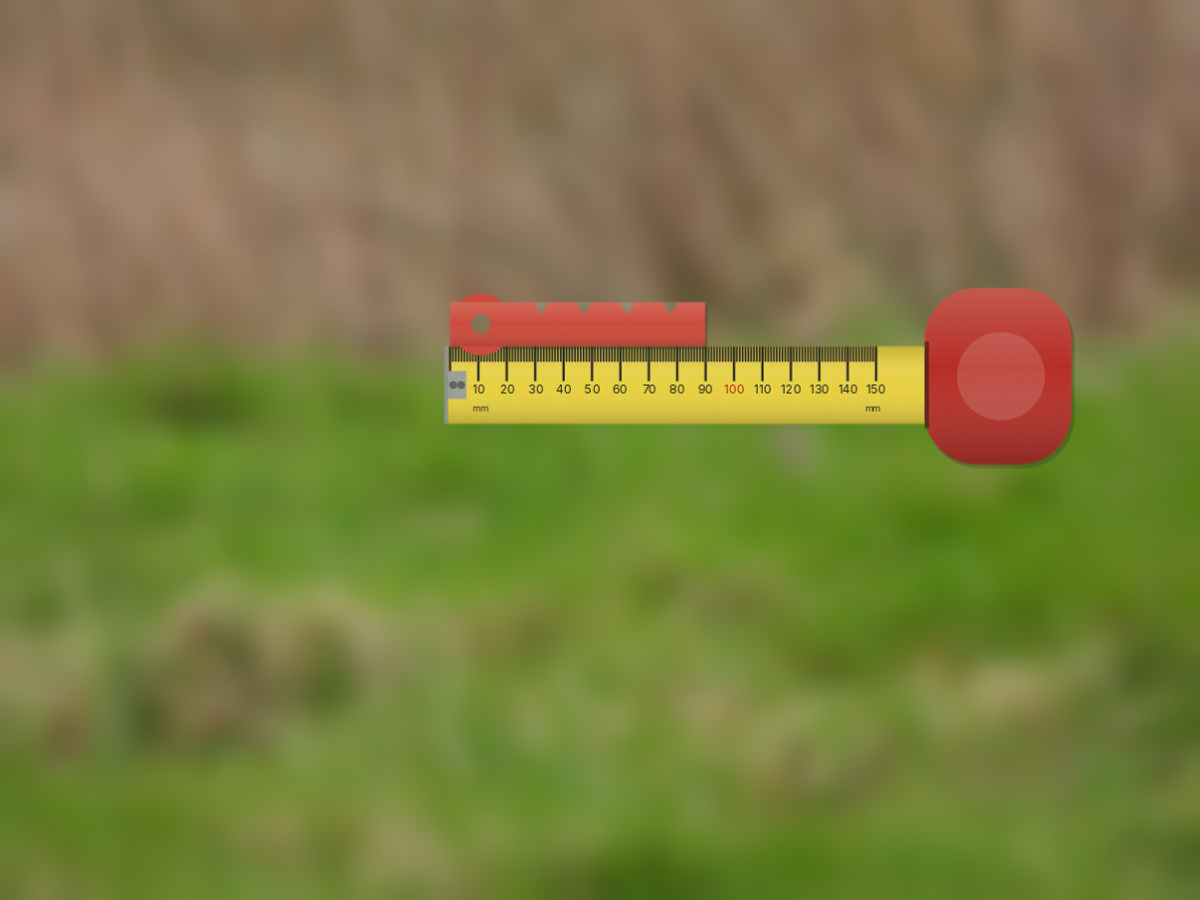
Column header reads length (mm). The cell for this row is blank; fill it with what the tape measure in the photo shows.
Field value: 90 mm
